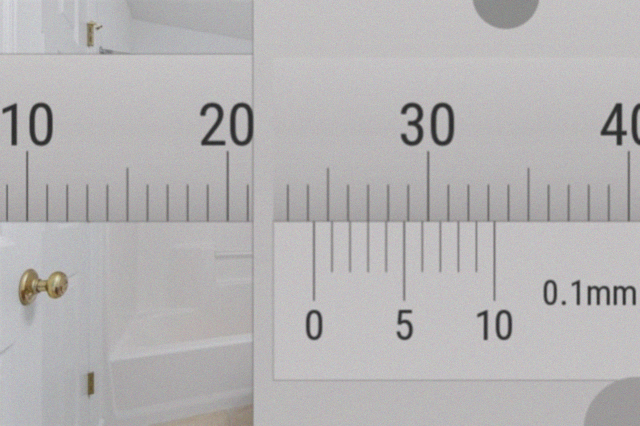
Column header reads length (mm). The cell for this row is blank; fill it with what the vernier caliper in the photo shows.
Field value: 24.3 mm
